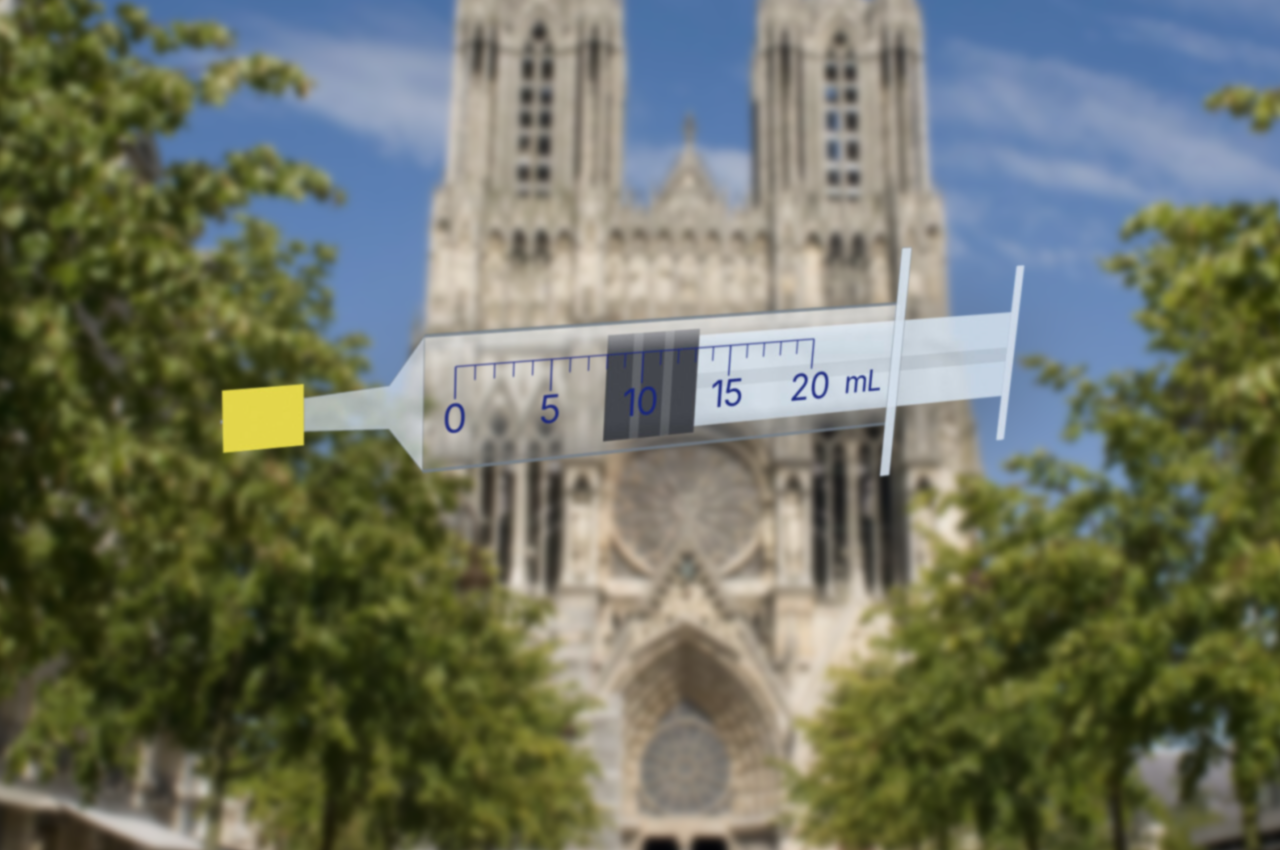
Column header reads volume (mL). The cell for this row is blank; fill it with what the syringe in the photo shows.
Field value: 8 mL
